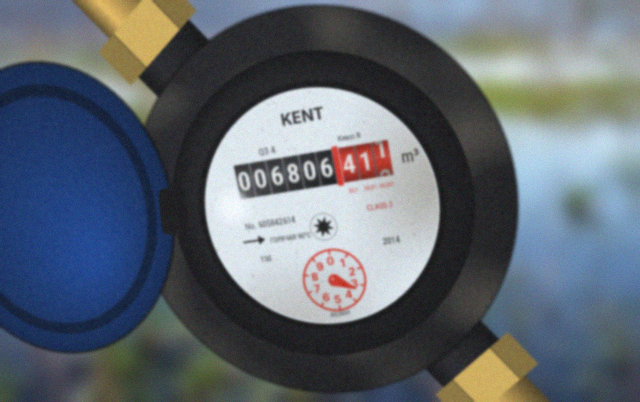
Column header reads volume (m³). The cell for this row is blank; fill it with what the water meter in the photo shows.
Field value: 6806.4113 m³
